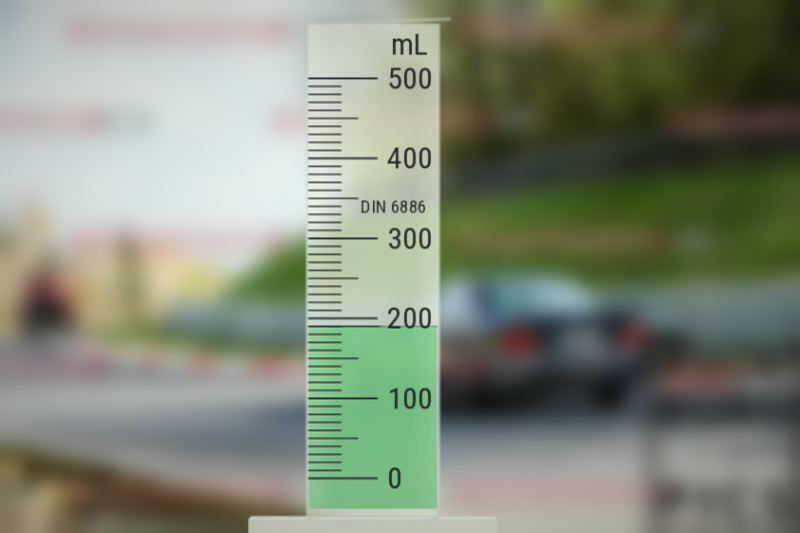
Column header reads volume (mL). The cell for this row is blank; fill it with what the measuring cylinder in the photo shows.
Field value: 190 mL
